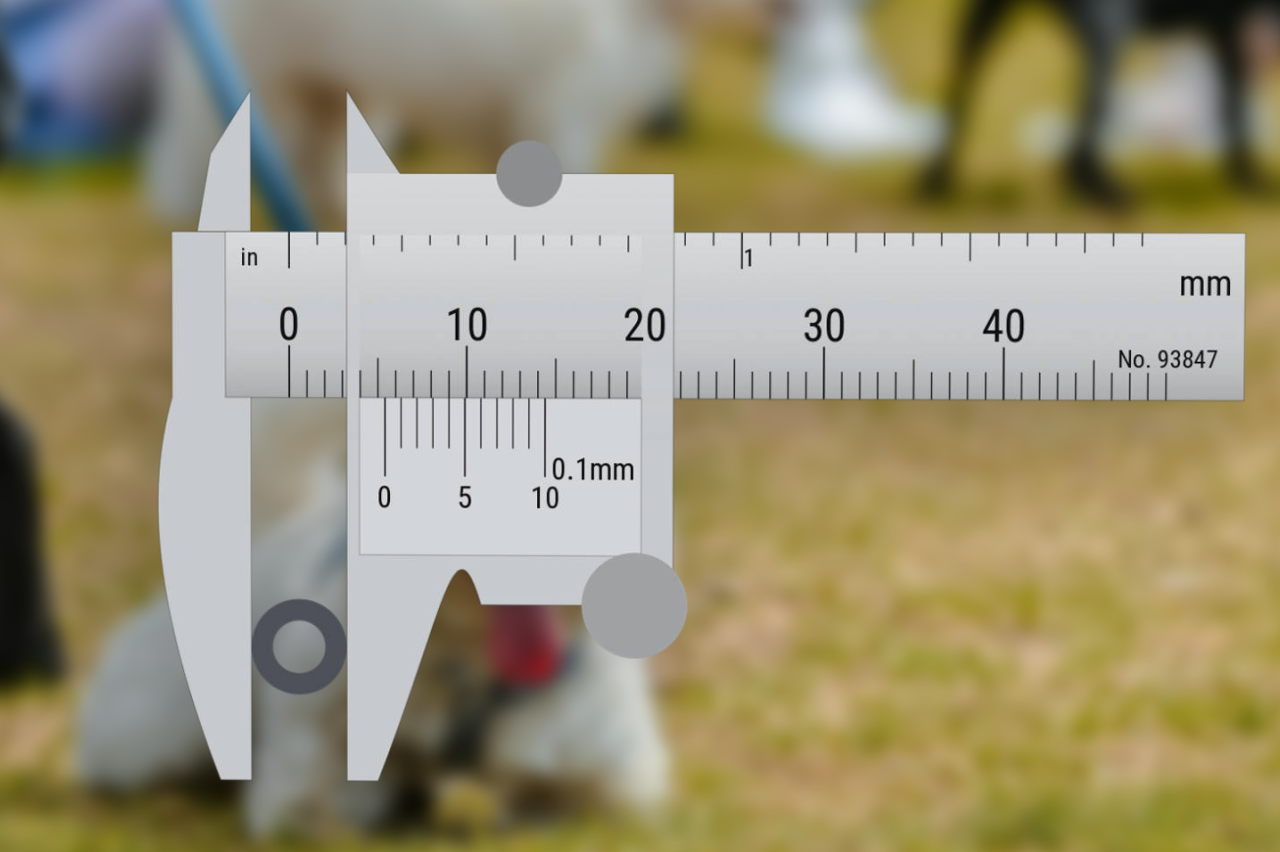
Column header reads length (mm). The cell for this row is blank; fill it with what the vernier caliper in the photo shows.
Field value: 5.4 mm
